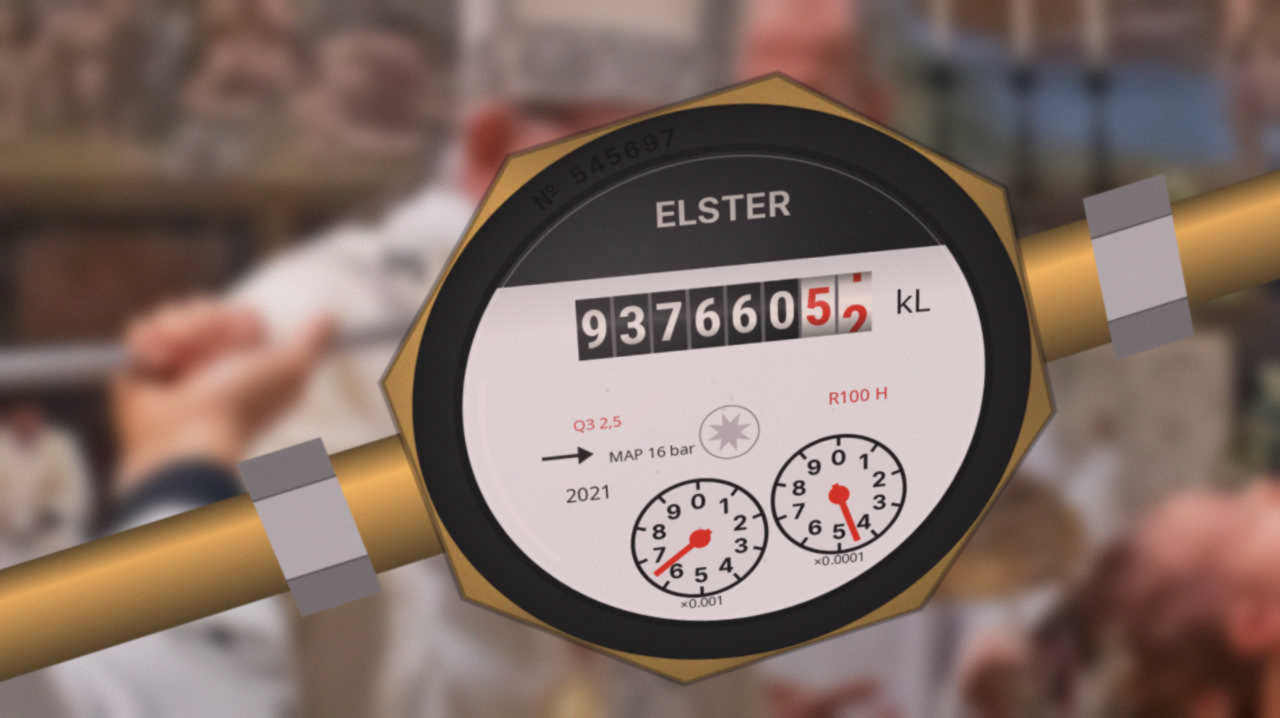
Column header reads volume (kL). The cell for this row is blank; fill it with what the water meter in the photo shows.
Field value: 937660.5164 kL
